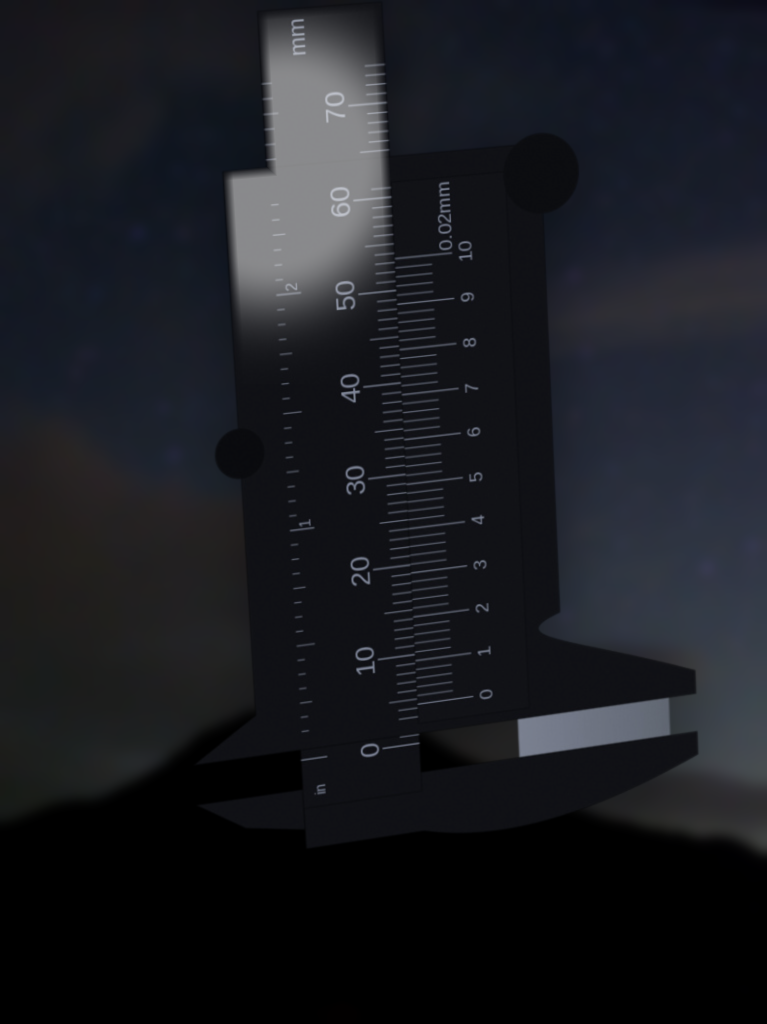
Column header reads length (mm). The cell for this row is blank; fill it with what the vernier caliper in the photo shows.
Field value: 4.4 mm
